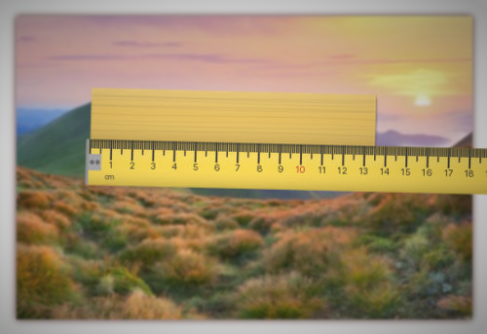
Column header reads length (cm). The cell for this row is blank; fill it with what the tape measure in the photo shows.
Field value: 13.5 cm
